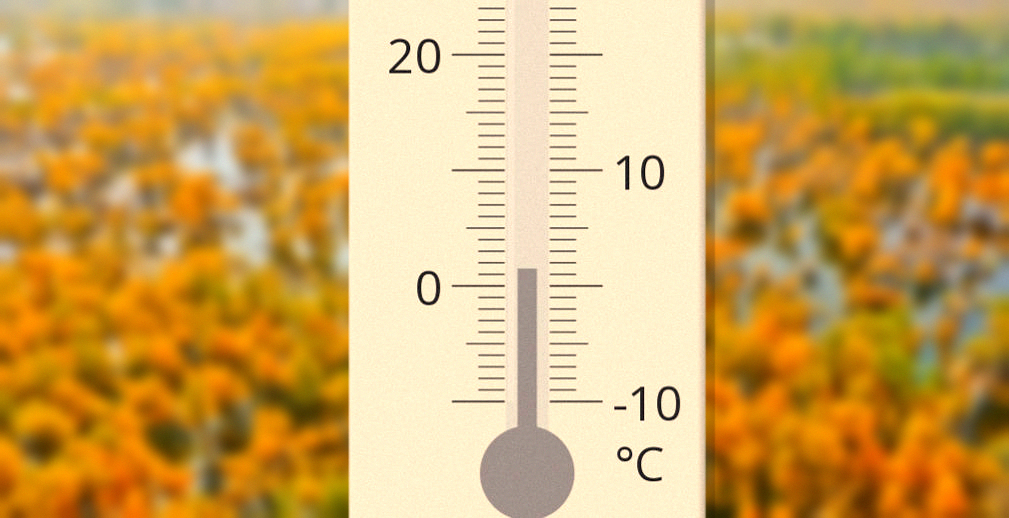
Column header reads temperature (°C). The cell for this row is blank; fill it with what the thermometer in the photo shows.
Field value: 1.5 °C
